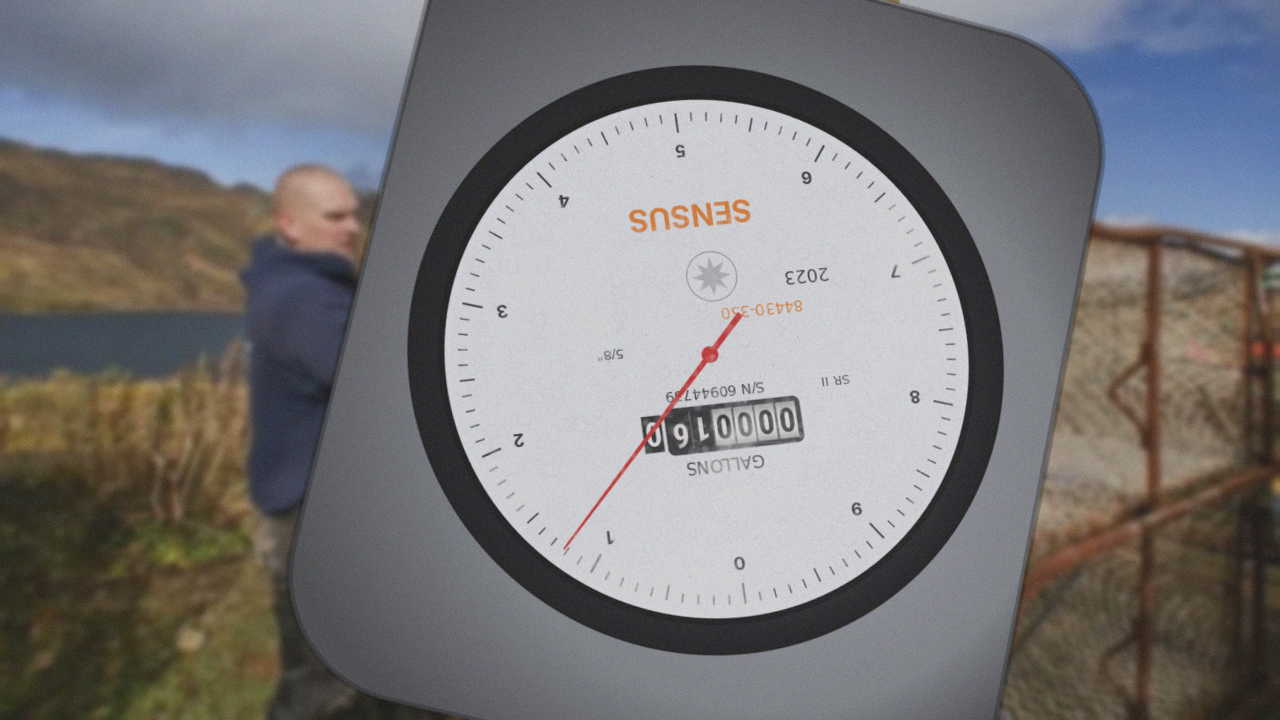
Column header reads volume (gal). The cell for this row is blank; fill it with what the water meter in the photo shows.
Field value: 161.2 gal
